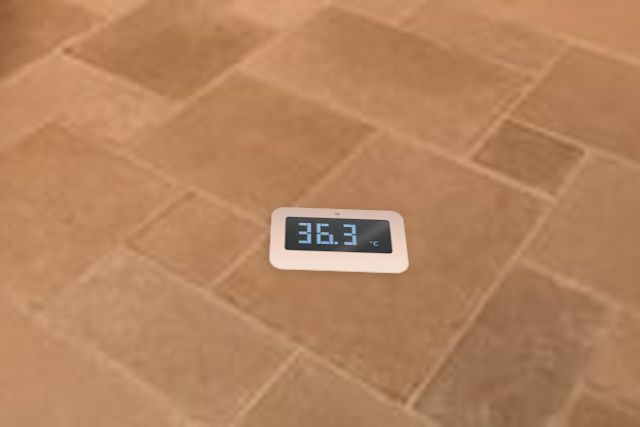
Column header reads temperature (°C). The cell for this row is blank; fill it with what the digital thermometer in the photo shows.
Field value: 36.3 °C
